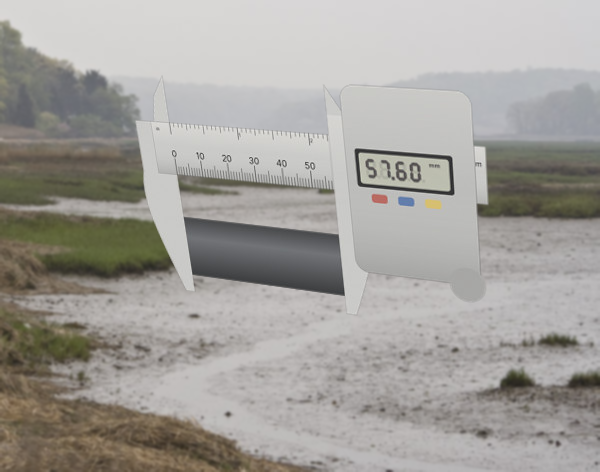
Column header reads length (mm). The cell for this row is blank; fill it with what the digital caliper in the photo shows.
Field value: 57.60 mm
